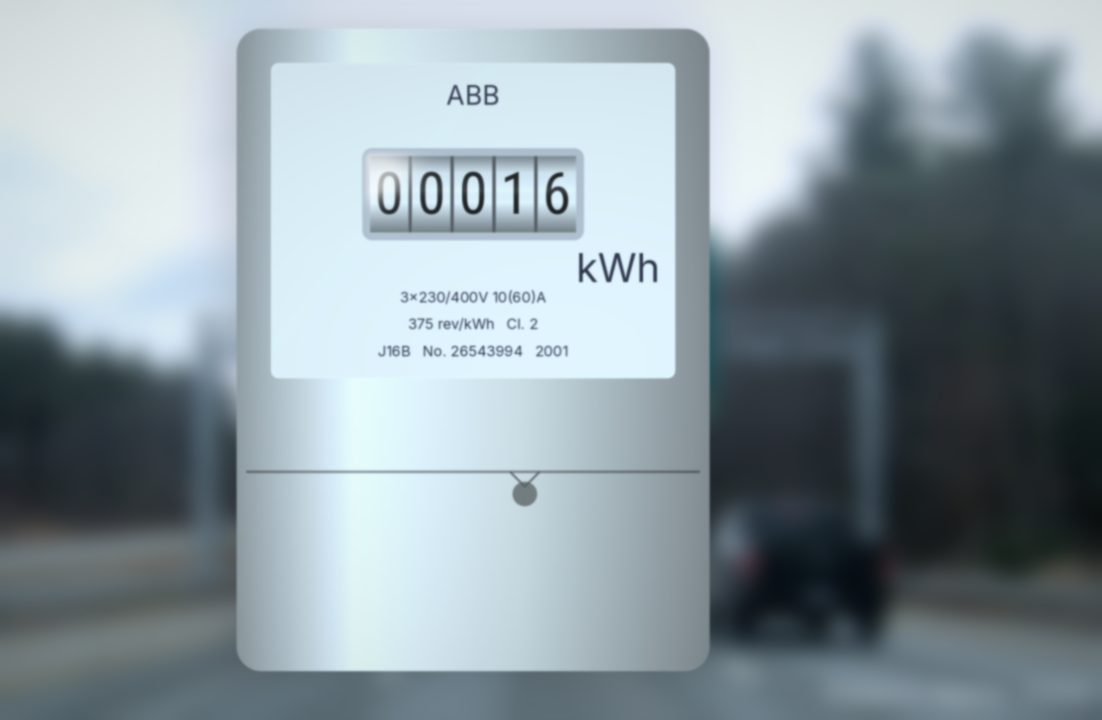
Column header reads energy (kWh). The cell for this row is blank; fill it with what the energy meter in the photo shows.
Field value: 16 kWh
